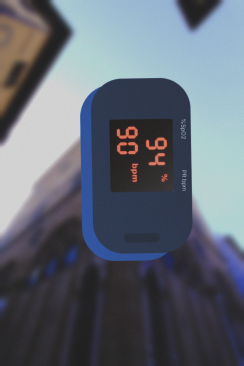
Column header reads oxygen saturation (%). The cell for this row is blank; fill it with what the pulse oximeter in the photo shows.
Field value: 94 %
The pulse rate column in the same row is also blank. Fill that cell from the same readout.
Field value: 90 bpm
